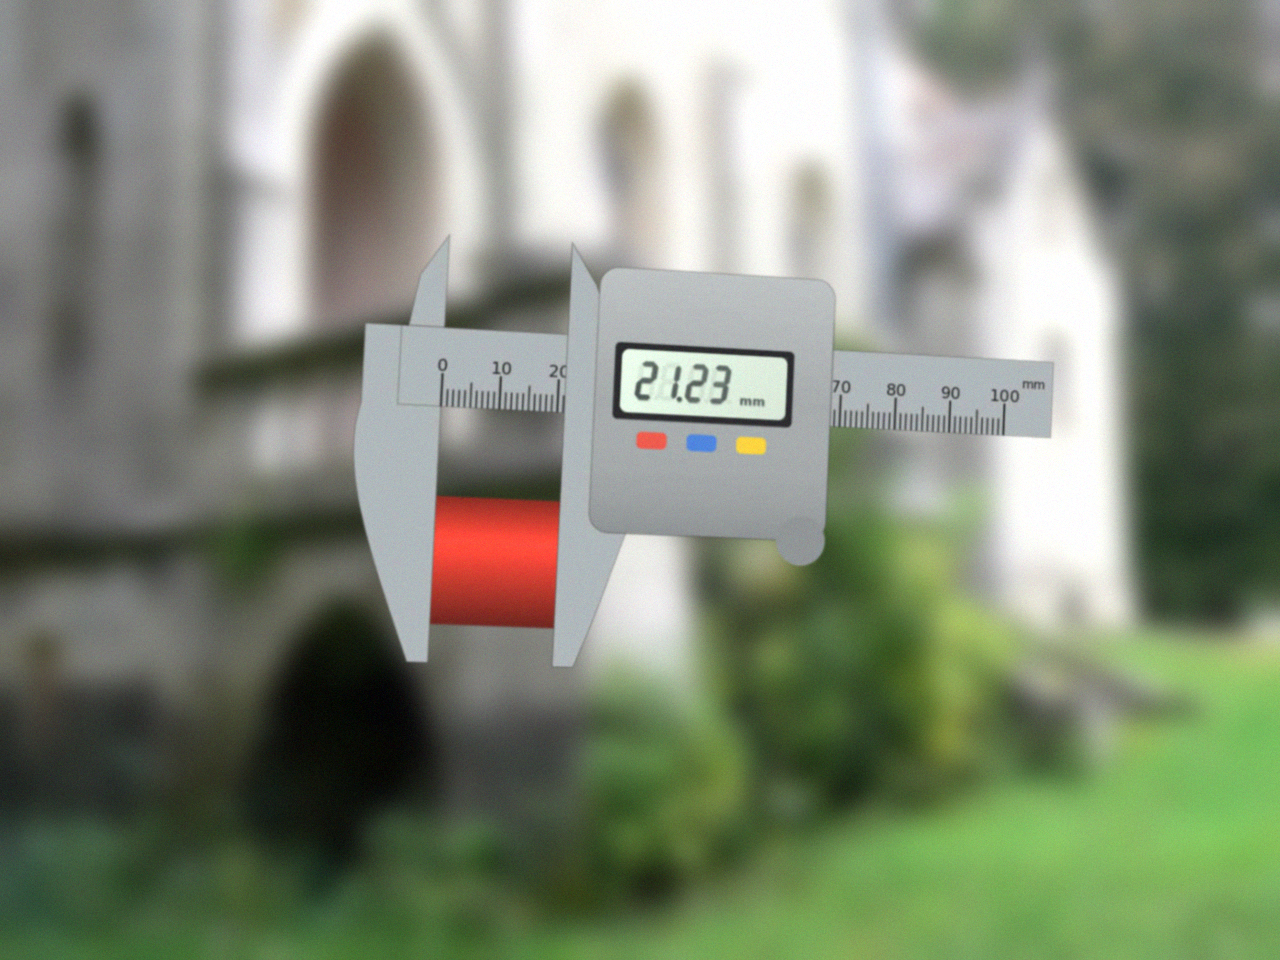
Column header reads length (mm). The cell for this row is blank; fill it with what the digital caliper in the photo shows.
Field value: 21.23 mm
